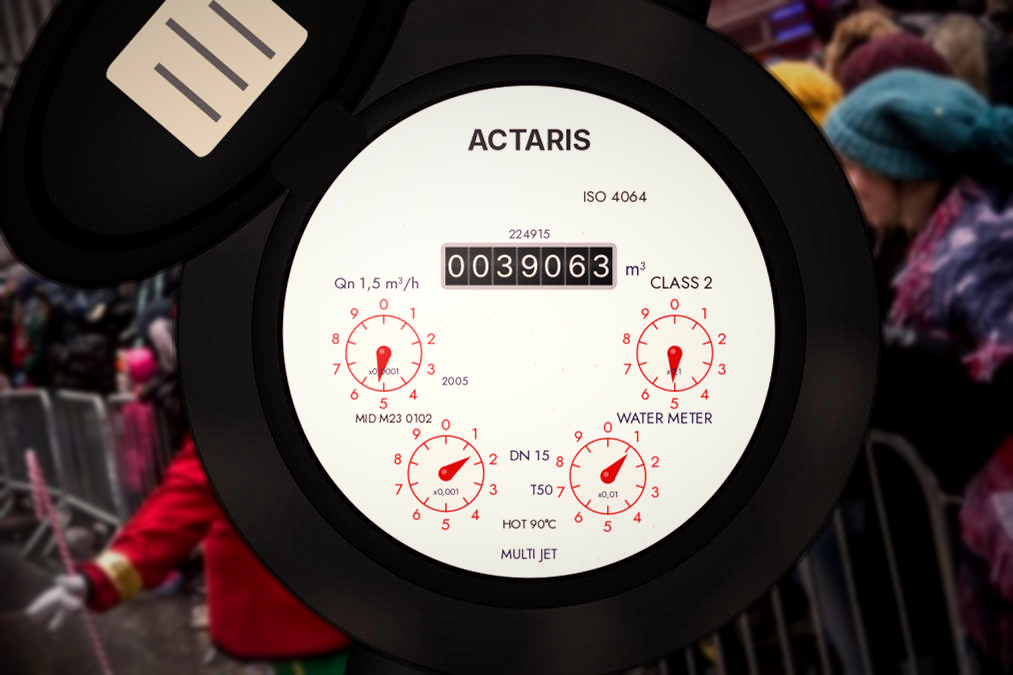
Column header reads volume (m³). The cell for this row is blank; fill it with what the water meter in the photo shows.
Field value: 39063.5115 m³
